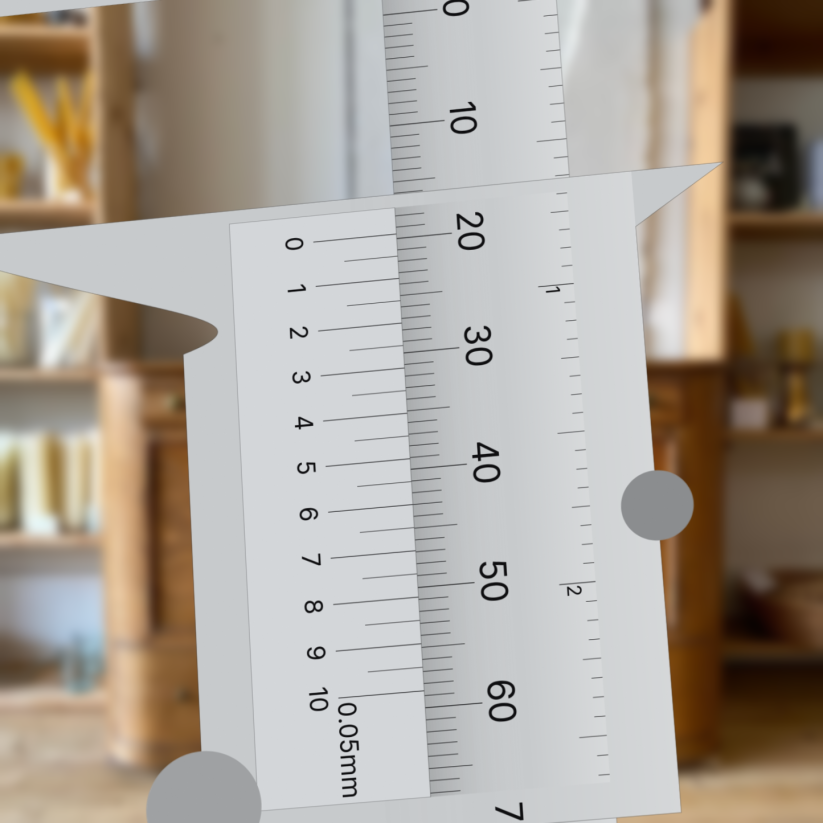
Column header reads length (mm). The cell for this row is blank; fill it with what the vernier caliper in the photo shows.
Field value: 19.6 mm
